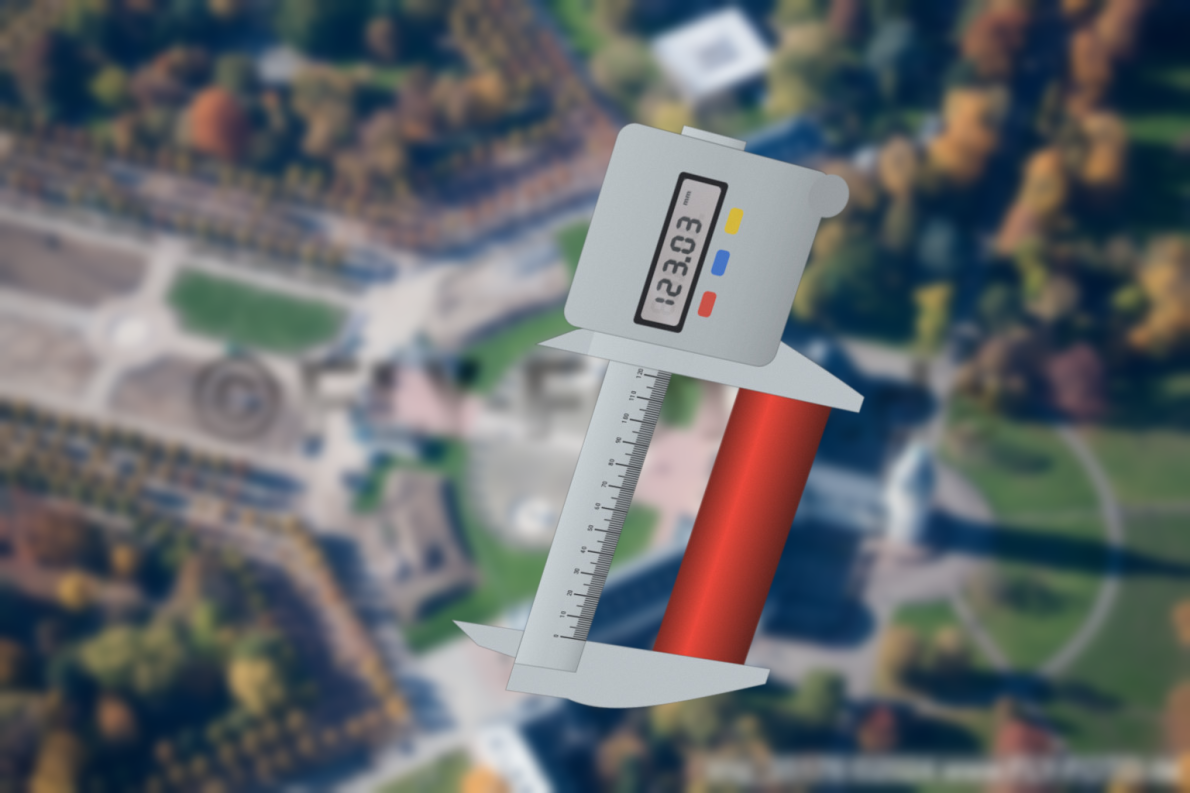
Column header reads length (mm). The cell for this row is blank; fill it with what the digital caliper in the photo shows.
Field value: 123.03 mm
